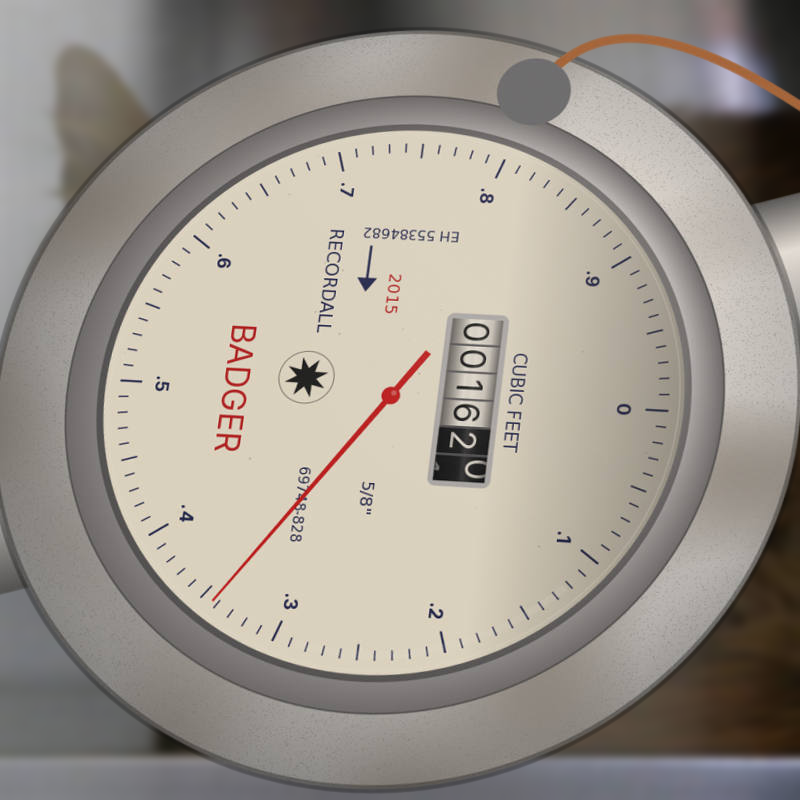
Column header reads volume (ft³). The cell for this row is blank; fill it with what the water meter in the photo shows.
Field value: 1620.34 ft³
